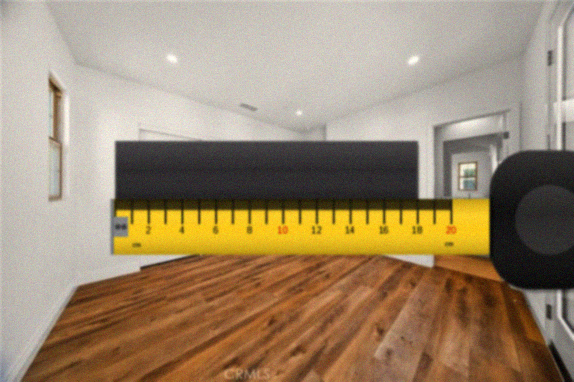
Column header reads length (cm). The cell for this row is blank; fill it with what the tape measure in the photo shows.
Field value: 18 cm
